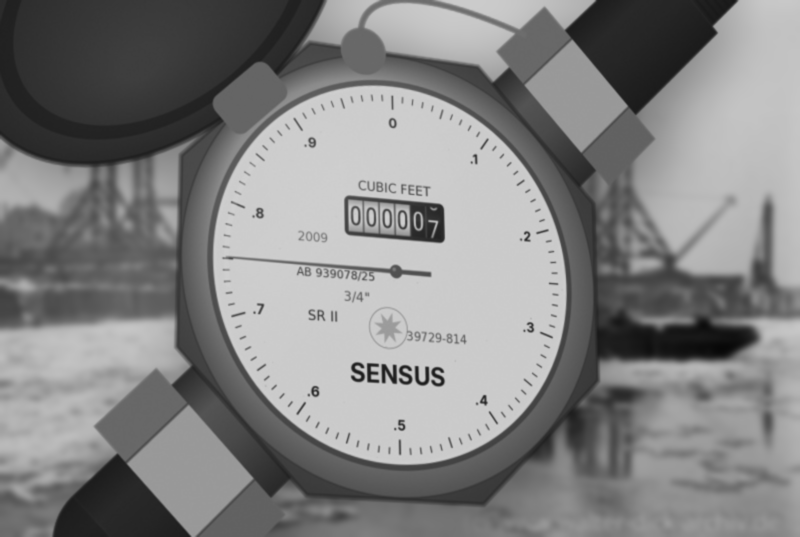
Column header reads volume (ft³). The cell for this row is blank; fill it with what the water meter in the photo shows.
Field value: 6.75 ft³
